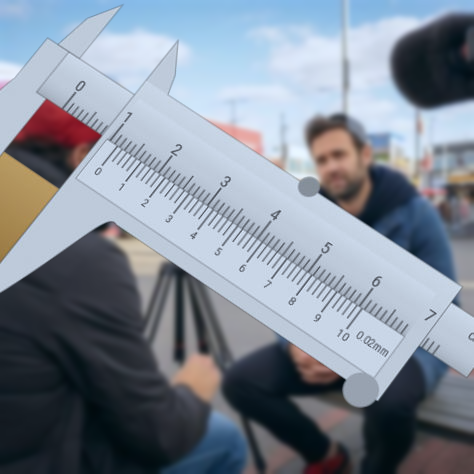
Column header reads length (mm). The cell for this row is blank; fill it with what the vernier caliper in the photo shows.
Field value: 11.6 mm
